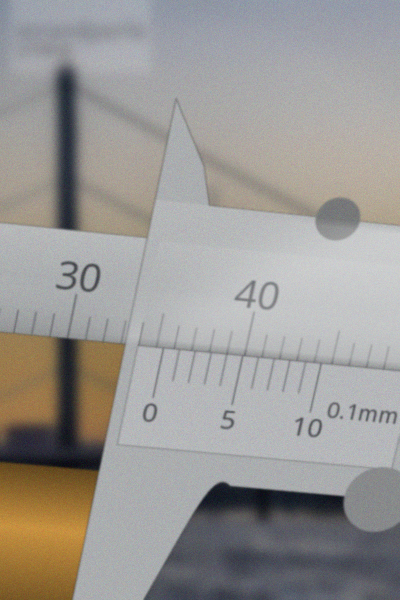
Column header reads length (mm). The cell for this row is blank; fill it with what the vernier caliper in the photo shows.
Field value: 35.4 mm
